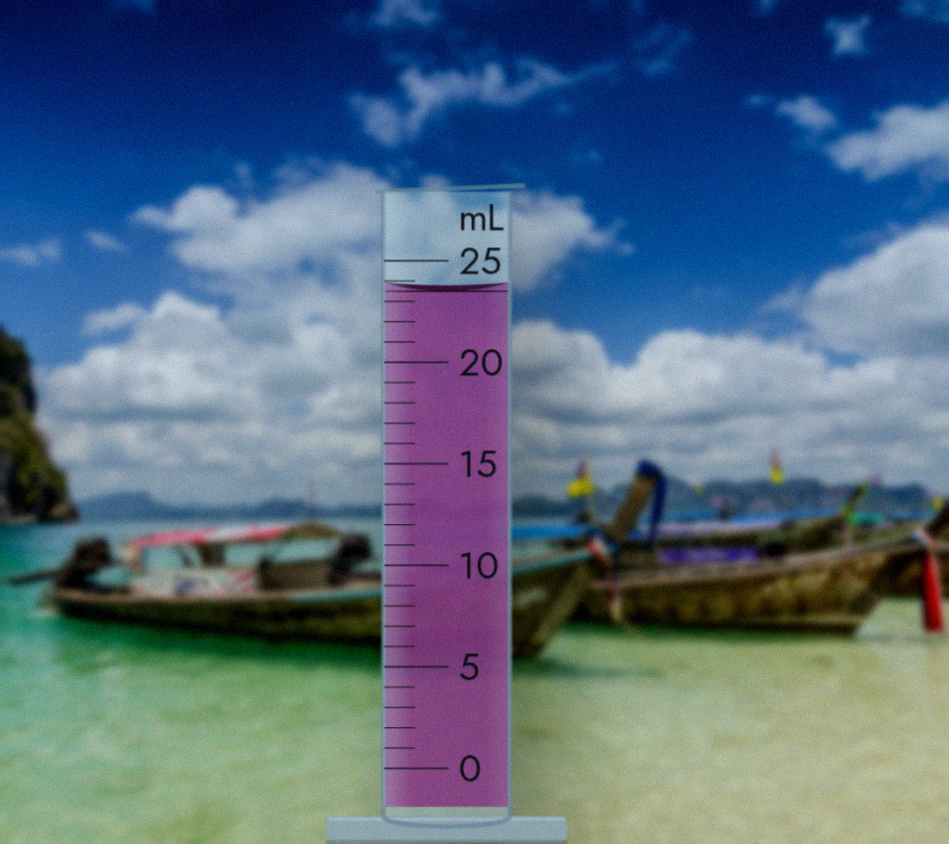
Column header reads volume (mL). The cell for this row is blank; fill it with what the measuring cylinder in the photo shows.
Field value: 23.5 mL
